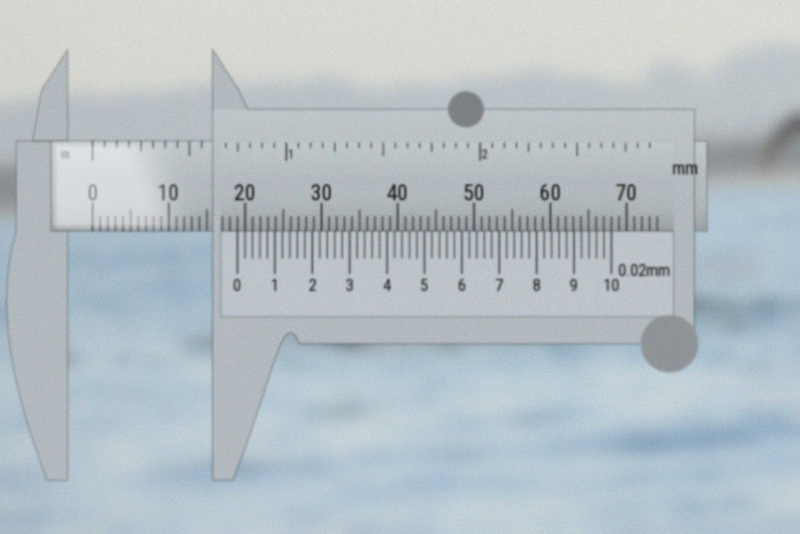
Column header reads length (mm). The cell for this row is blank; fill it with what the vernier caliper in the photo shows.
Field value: 19.0 mm
